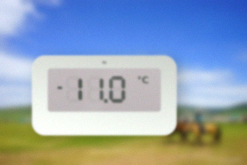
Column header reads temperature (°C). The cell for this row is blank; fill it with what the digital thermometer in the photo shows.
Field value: -11.0 °C
